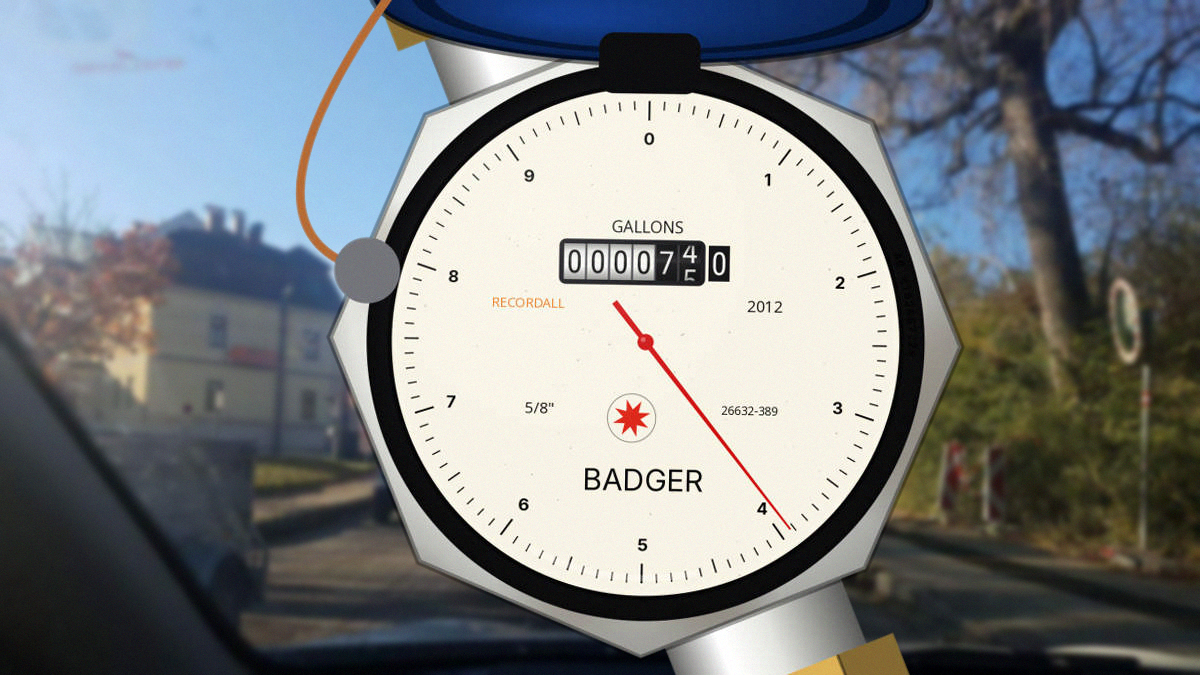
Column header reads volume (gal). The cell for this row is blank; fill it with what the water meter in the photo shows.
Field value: 743.9 gal
